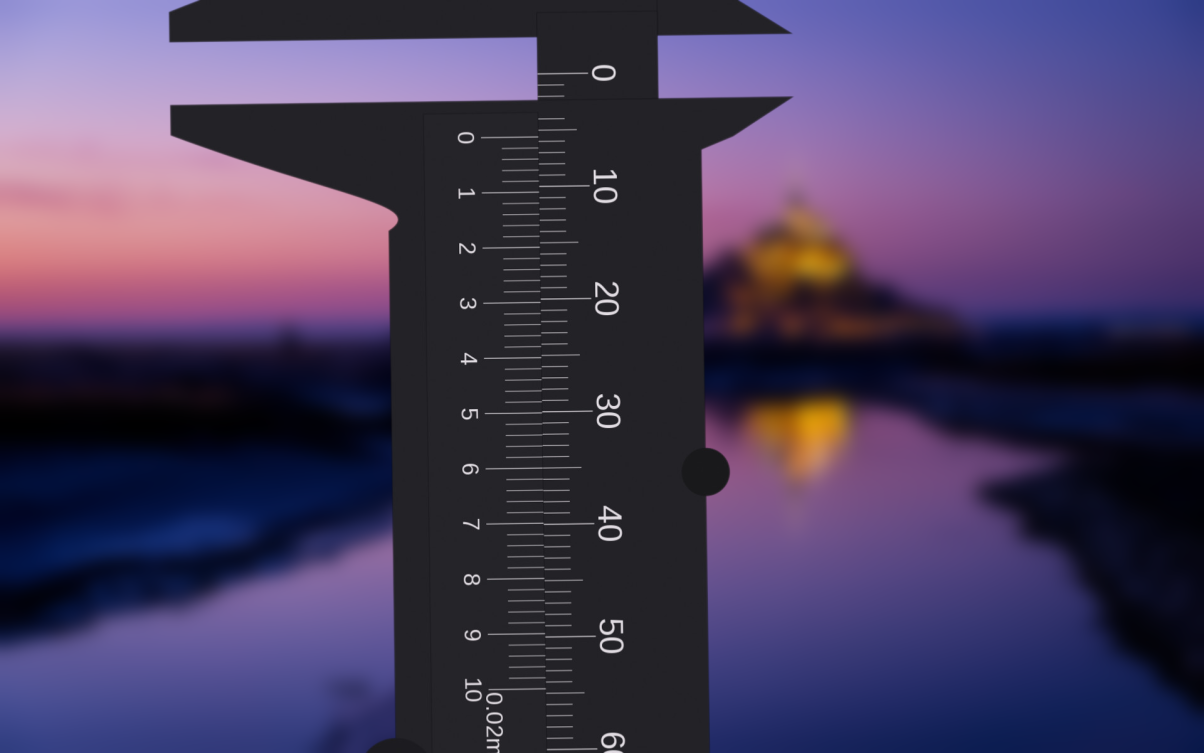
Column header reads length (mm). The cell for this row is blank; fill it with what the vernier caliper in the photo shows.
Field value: 5.6 mm
